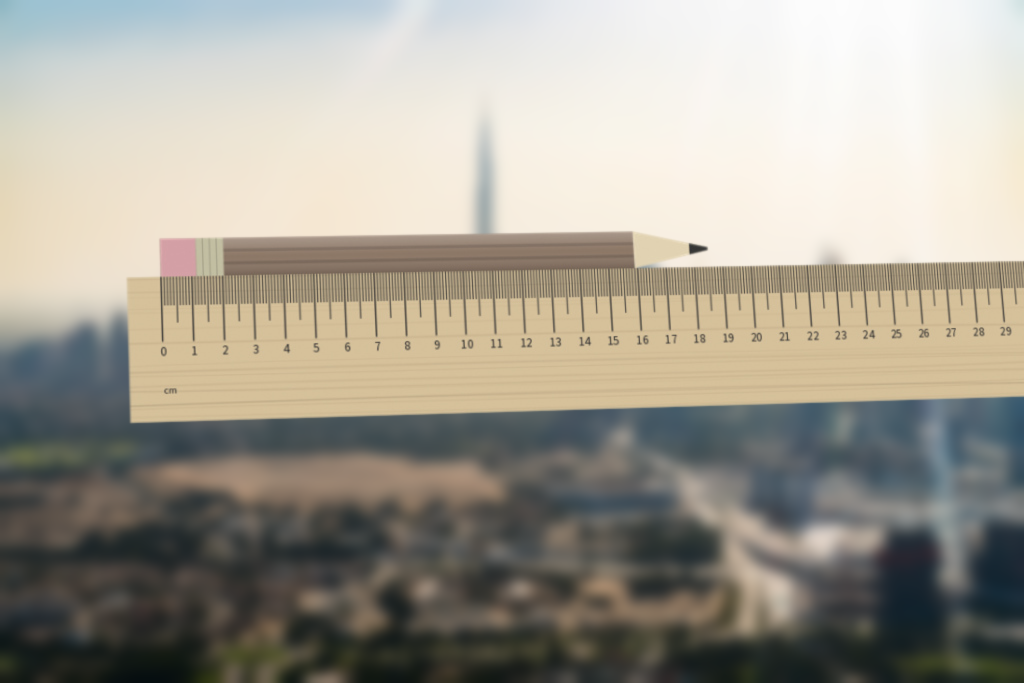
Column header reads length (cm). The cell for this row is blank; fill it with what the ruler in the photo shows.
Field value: 18.5 cm
